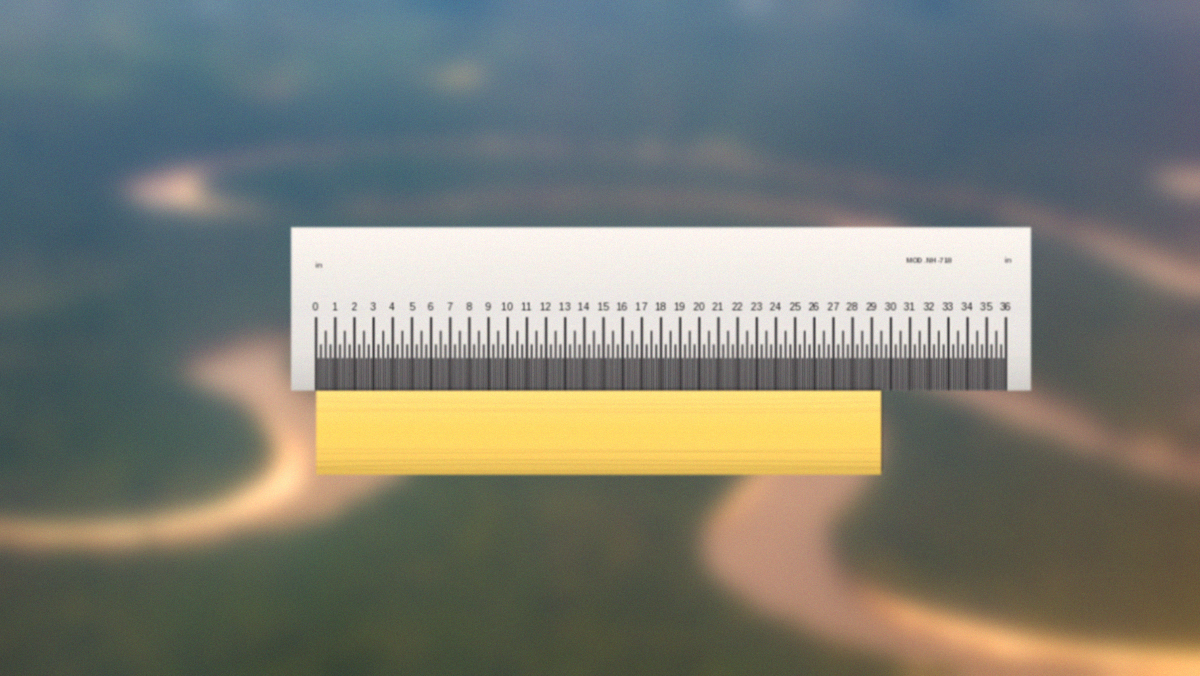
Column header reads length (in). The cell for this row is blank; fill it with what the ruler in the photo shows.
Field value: 29.5 in
